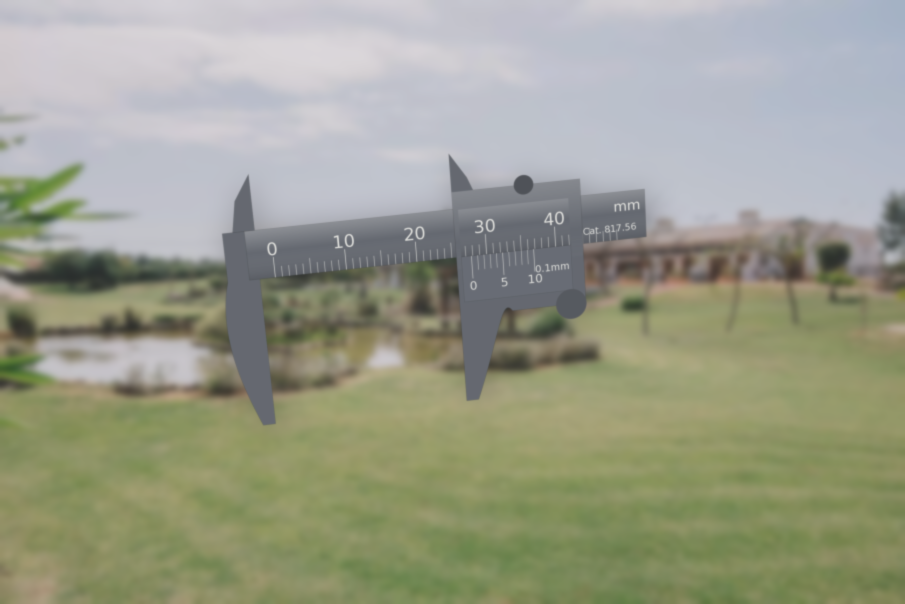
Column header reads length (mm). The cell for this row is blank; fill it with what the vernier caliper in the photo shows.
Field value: 27.8 mm
